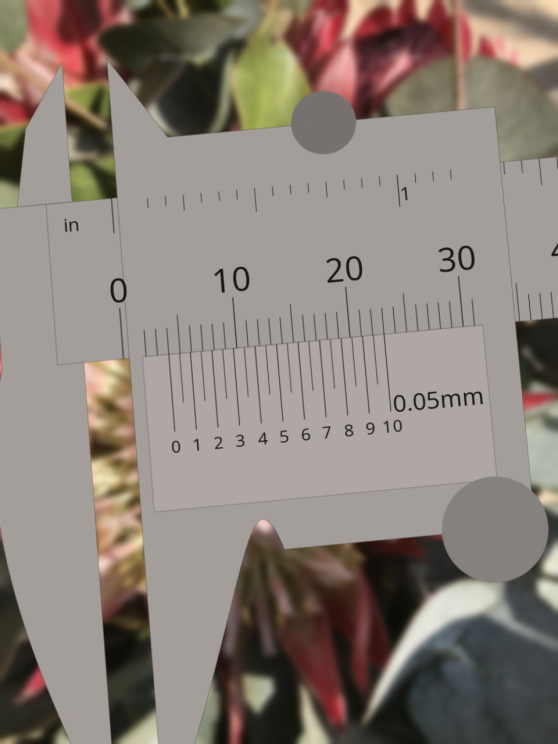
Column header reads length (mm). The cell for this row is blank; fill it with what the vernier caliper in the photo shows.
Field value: 4.0 mm
